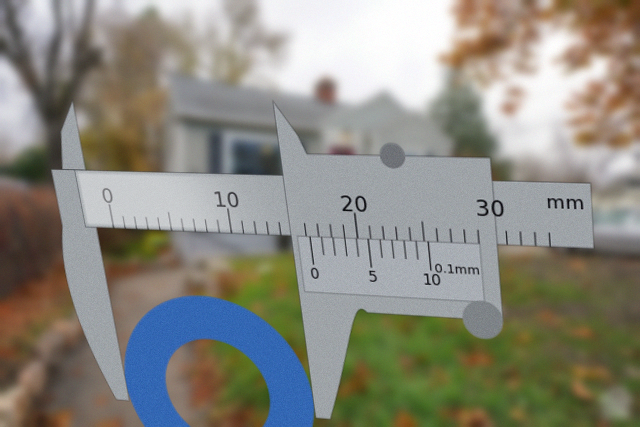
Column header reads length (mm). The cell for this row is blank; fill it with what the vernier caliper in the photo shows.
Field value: 16.3 mm
